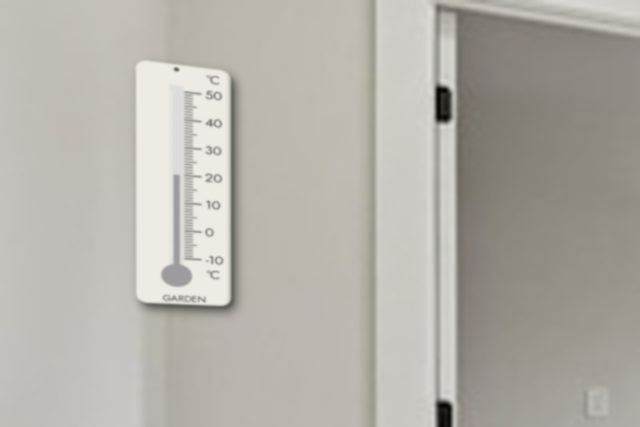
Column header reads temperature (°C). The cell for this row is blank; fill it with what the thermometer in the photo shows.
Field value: 20 °C
